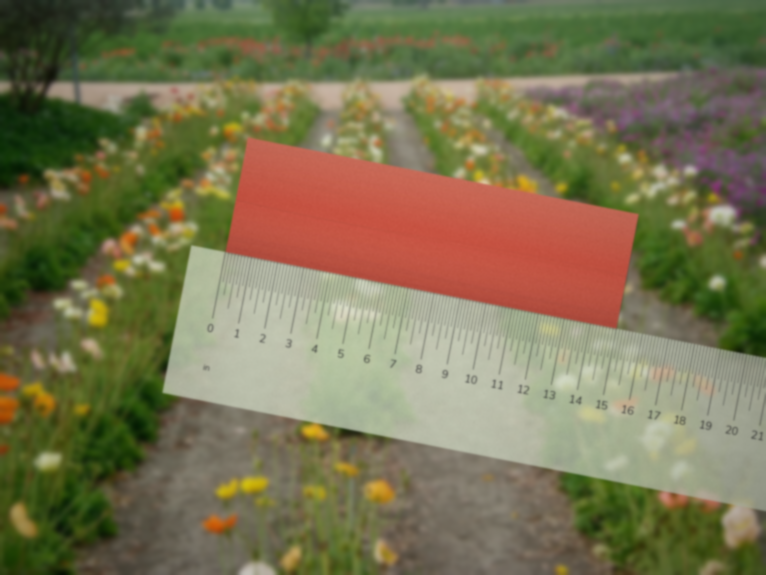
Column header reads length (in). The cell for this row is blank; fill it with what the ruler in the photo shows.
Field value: 15 in
